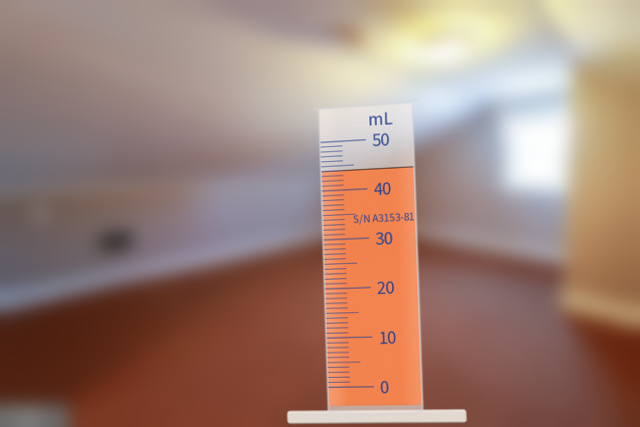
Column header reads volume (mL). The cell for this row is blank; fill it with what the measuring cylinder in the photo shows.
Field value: 44 mL
